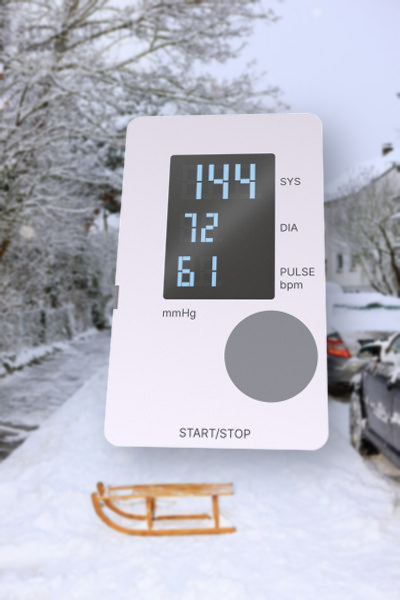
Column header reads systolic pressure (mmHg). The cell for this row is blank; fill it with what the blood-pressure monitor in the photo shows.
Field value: 144 mmHg
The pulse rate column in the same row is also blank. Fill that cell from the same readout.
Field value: 61 bpm
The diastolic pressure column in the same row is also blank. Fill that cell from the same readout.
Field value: 72 mmHg
